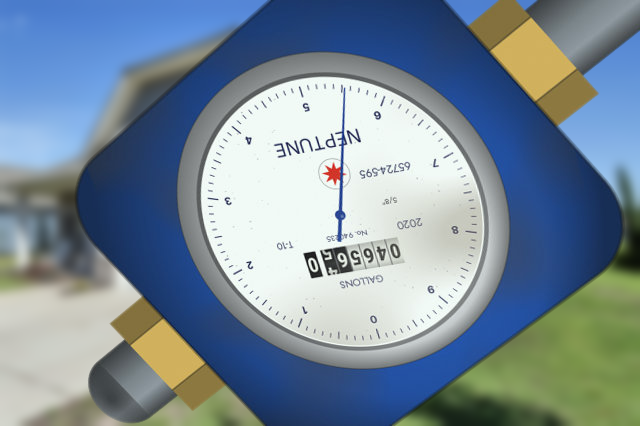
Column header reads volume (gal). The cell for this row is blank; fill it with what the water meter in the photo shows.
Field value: 465645.5 gal
